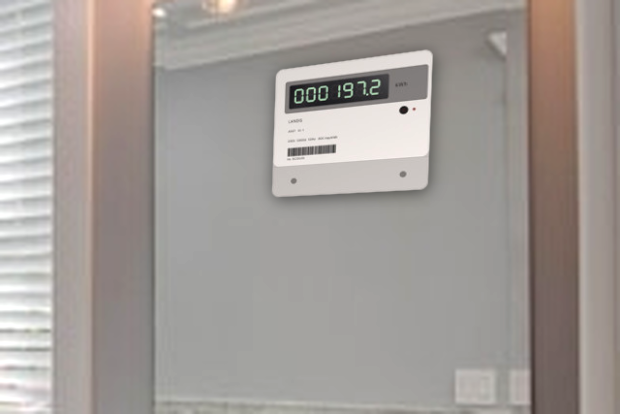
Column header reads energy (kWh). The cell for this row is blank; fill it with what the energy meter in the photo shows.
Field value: 197.2 kWh
